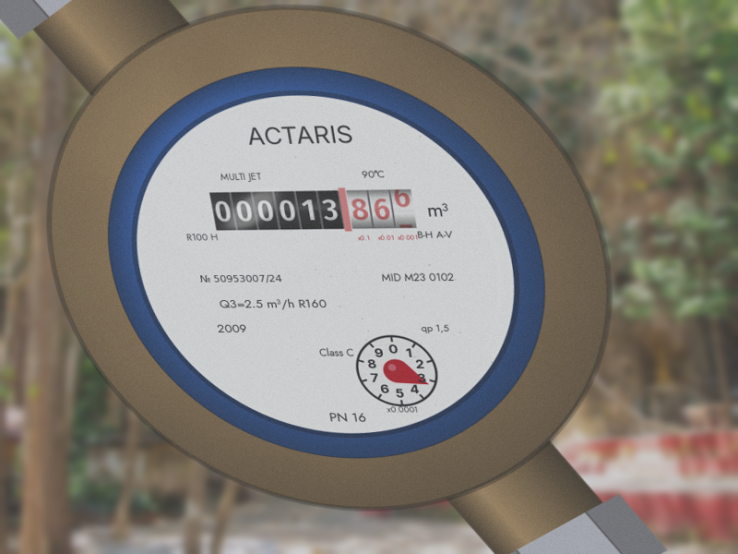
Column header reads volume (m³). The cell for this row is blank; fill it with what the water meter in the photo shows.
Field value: 13.8663 m³
